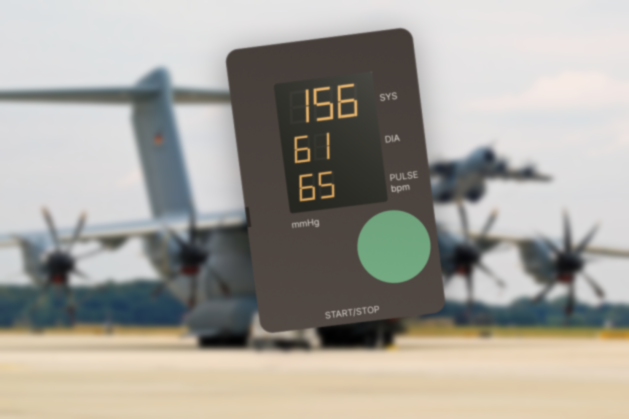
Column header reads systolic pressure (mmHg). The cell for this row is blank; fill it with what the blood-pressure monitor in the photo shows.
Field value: 156 mmHg
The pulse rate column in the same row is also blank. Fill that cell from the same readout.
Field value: 65 bpm
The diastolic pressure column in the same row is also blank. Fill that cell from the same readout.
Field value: 61 mmHg
